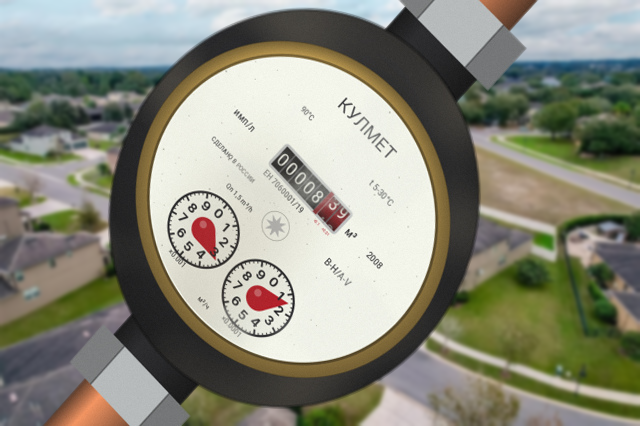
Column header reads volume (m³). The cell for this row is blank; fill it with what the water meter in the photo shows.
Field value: 8.3931 m³
